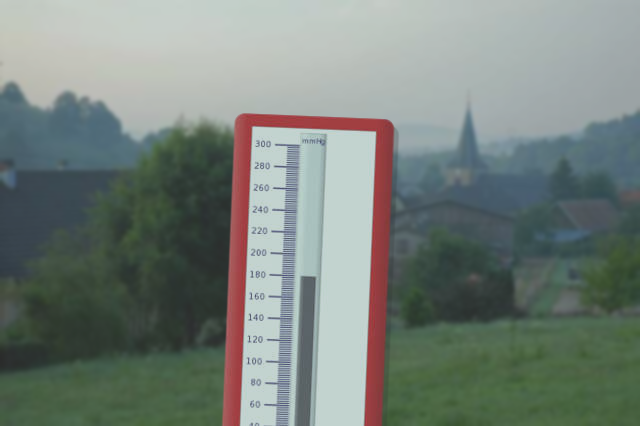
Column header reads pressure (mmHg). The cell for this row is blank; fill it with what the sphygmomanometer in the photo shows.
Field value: 180 mmHg
